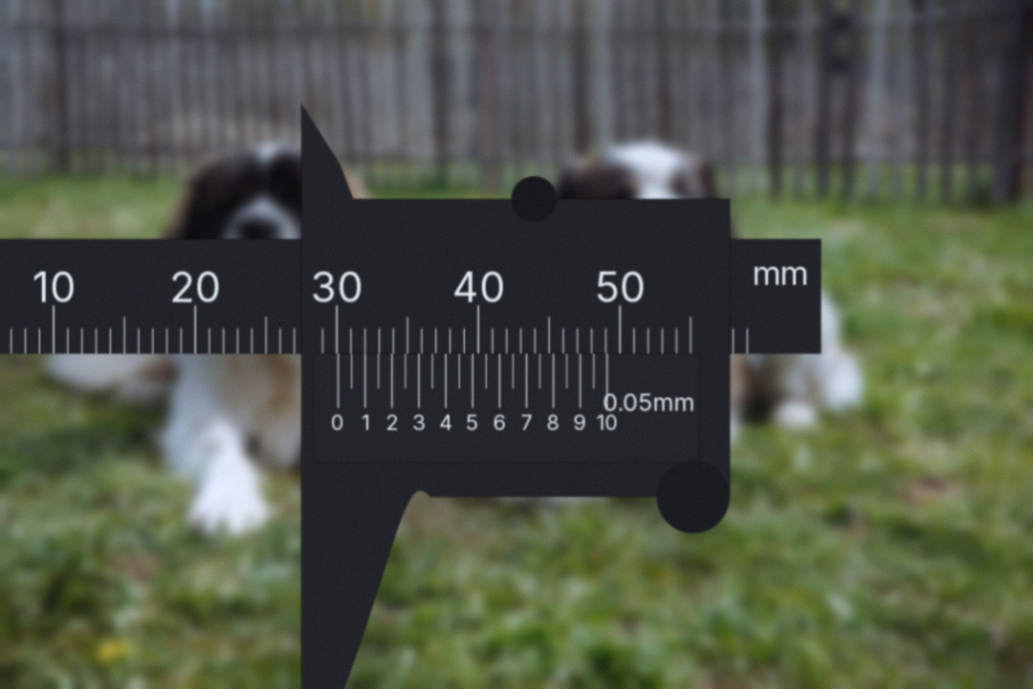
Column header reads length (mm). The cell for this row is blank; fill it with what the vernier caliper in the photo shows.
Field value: 30.1 mm
